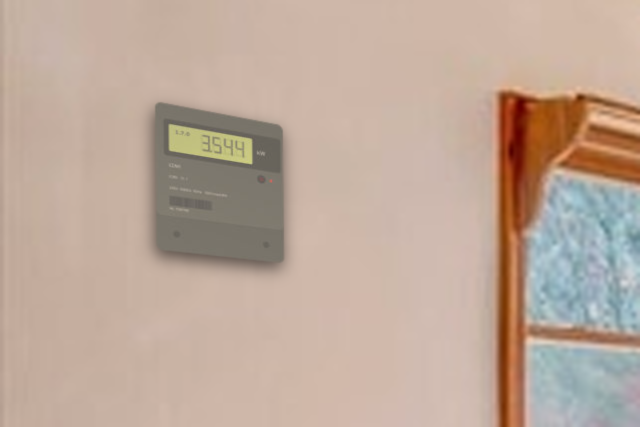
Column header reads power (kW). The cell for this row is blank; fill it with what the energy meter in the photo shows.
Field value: 3.544 kW
